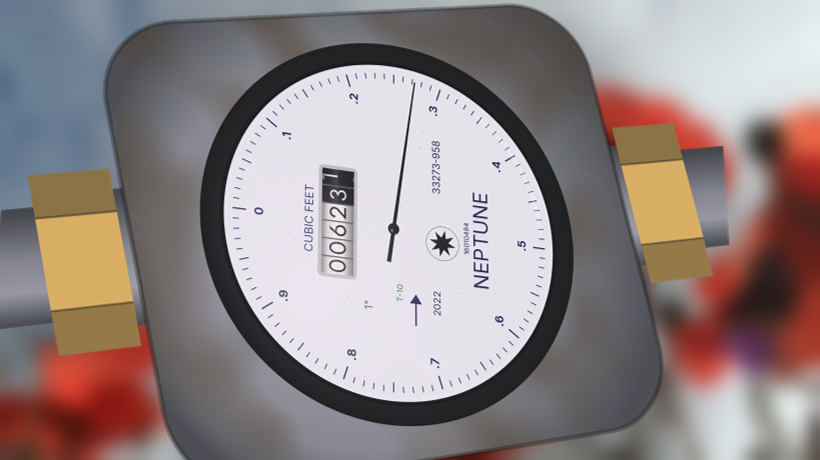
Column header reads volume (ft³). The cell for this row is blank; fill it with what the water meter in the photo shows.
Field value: 6231.27 ft³
